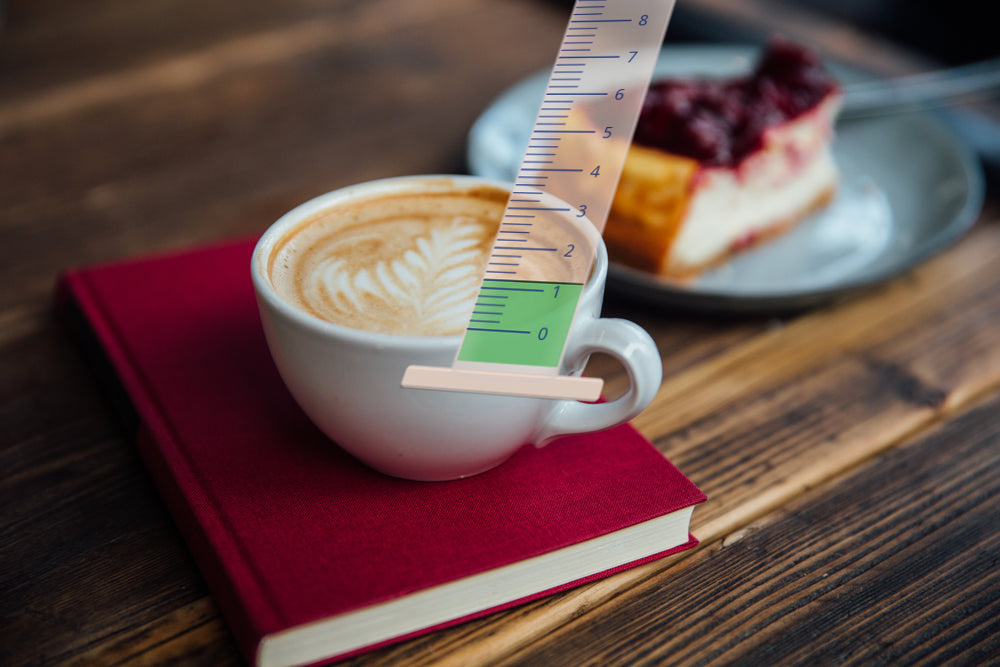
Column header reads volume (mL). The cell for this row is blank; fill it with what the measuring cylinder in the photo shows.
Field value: 1.2 mL
